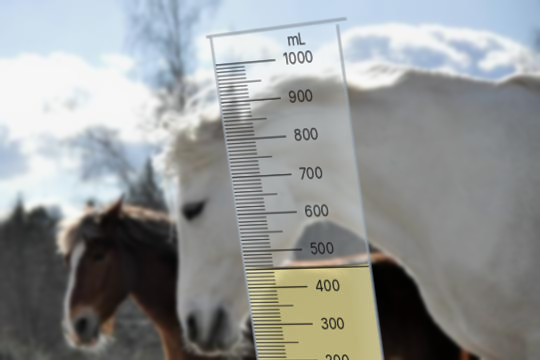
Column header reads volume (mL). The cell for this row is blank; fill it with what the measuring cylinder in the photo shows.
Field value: 450 mL
